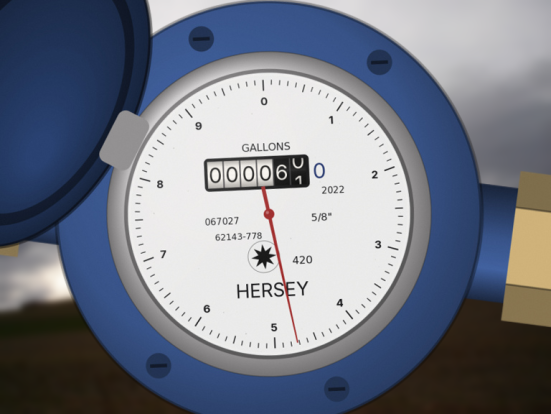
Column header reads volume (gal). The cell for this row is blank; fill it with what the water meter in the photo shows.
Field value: 604.7 gal
